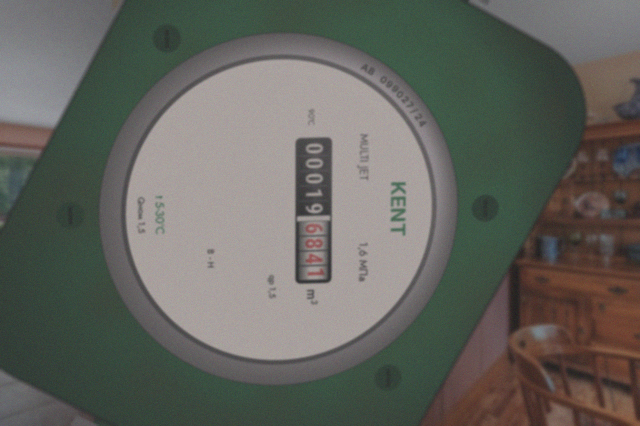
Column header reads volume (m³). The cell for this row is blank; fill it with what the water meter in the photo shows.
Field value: 19.6841 m³
